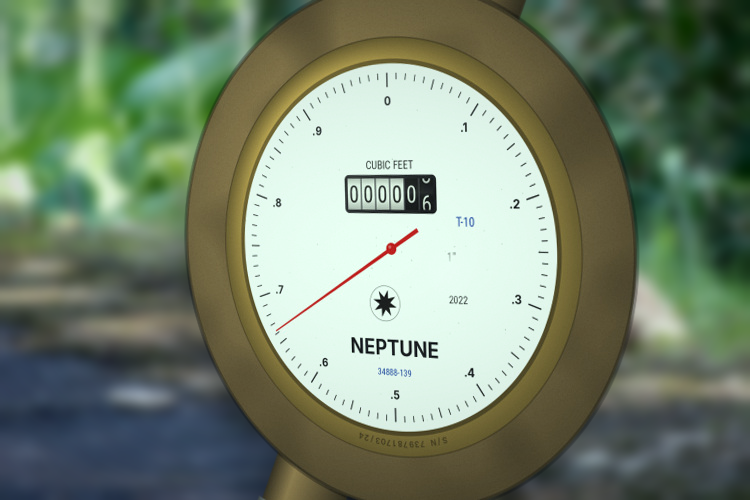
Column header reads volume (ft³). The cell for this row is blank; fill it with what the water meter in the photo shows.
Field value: 5.66 ft³
